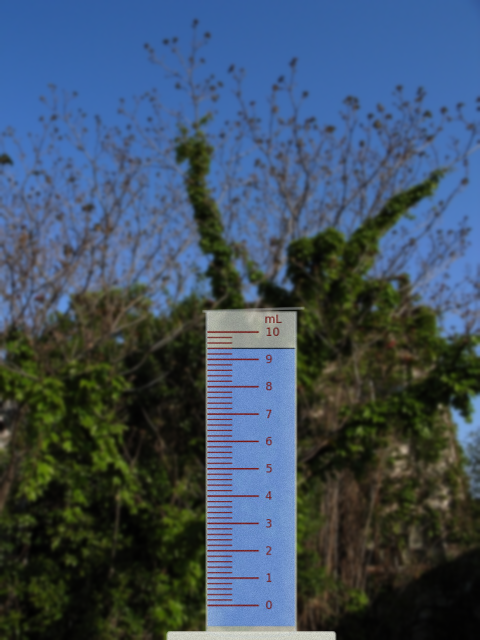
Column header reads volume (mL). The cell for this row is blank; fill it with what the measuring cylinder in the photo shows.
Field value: 9.4 mL
